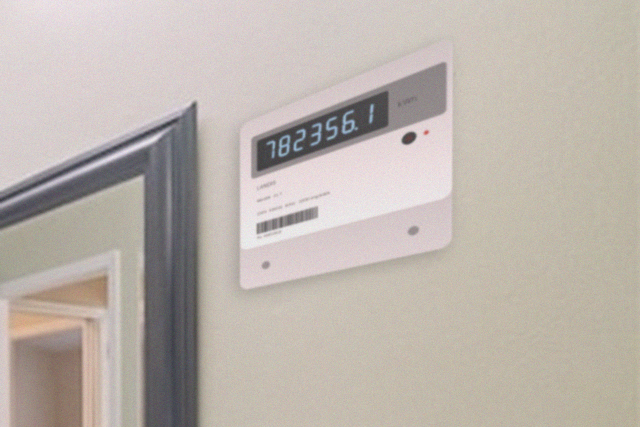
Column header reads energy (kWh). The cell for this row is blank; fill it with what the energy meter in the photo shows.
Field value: 782356.1 kWh
